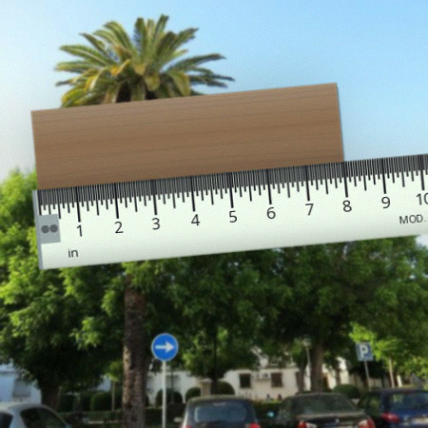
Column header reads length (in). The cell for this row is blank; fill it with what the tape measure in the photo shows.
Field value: 8 in
